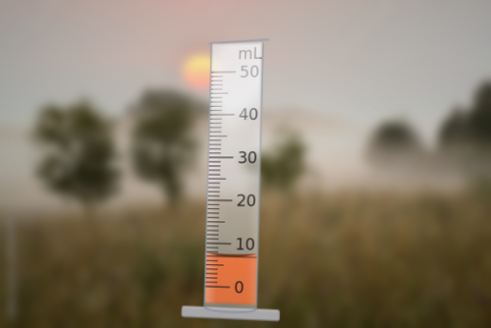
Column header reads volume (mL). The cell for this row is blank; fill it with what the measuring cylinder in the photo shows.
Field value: 7 mL
